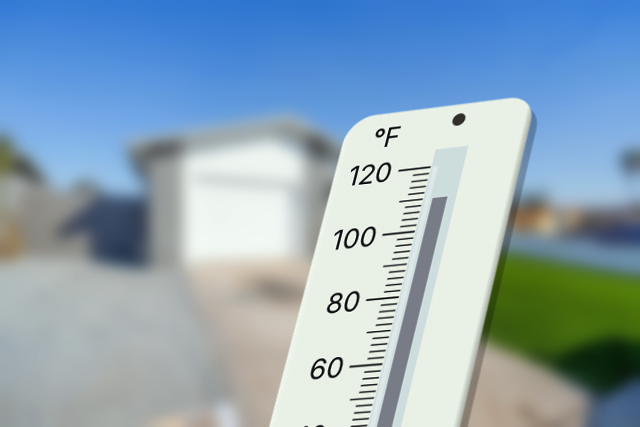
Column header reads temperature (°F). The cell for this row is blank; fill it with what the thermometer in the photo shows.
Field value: 110 °F
